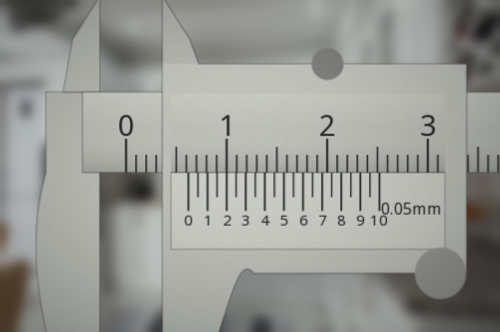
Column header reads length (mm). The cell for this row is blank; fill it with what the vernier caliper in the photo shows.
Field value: 6.2 mm
